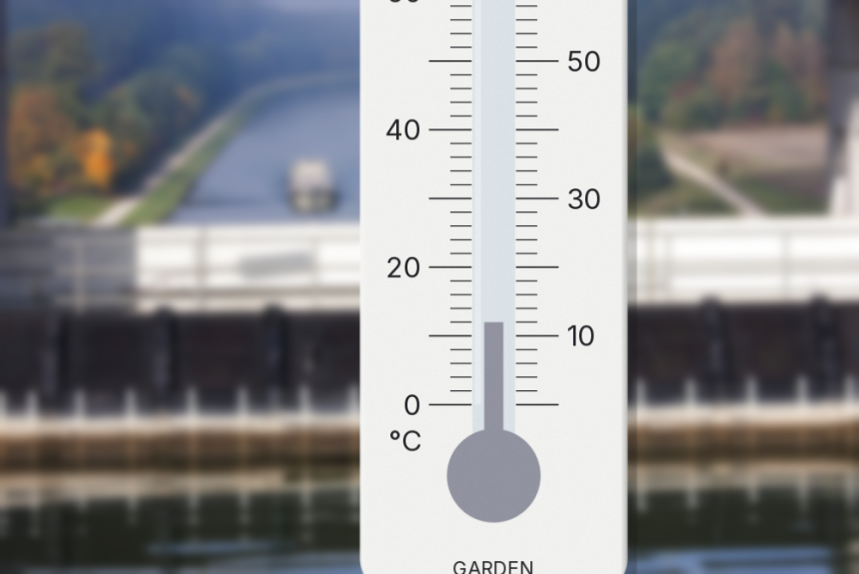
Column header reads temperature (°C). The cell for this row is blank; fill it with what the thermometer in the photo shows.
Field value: 12 °C
